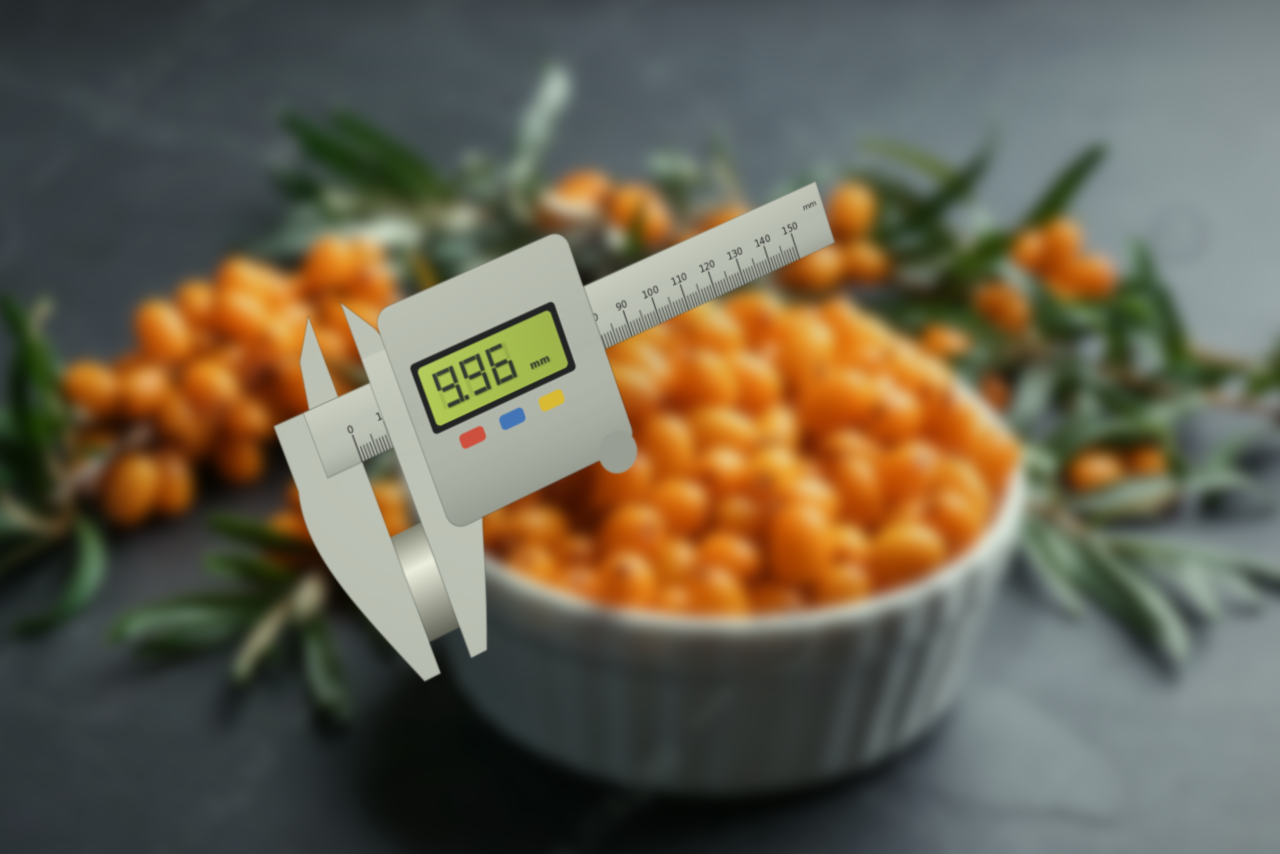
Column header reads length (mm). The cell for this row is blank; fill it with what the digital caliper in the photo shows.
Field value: 9.96 mm
